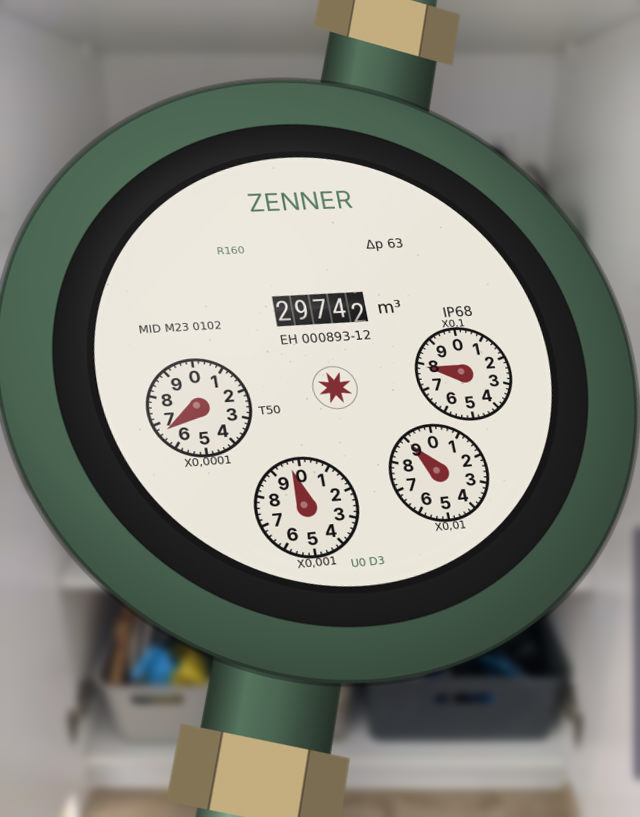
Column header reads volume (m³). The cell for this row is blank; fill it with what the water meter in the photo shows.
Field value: 29741.7896 m³
